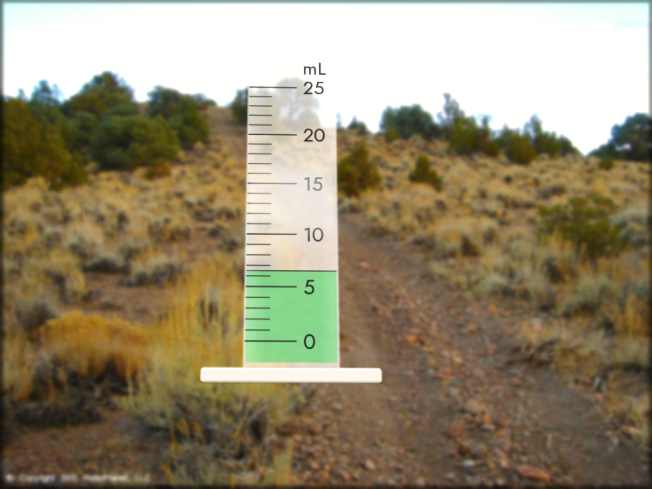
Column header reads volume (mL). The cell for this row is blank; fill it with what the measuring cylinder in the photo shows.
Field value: 6.5 mL
